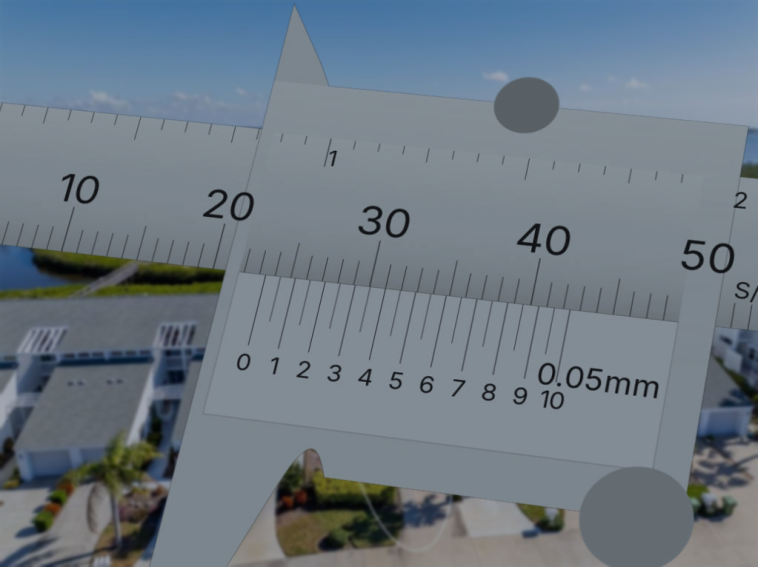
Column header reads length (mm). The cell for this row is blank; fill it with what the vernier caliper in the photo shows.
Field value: 23.4 mm
